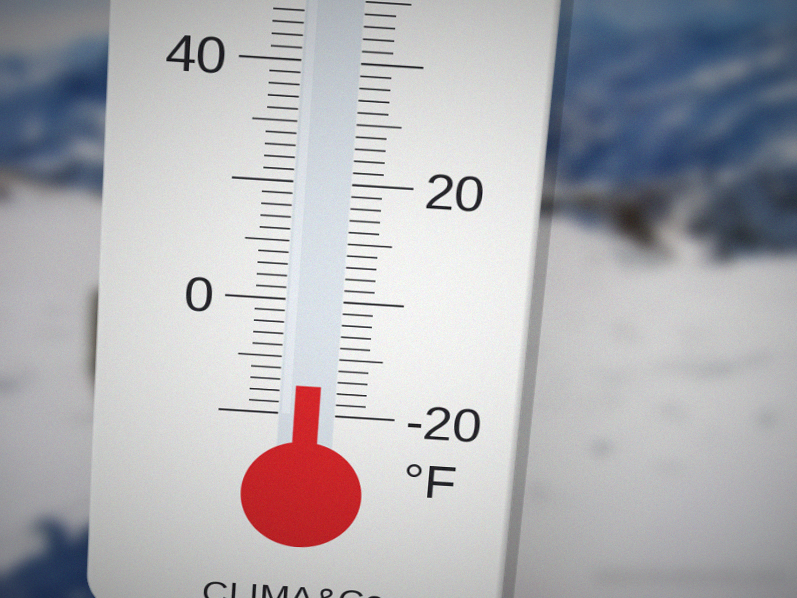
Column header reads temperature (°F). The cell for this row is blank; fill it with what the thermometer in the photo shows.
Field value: -15 °F
